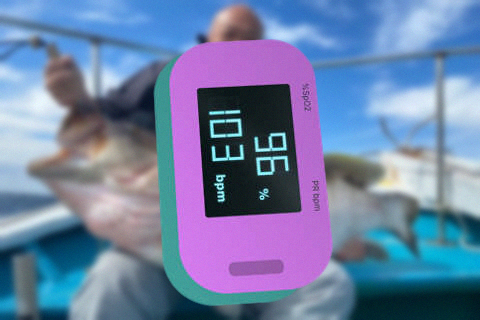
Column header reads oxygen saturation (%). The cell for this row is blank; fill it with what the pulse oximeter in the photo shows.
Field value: 96 %
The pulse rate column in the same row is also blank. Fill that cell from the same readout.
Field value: 103 bpm
